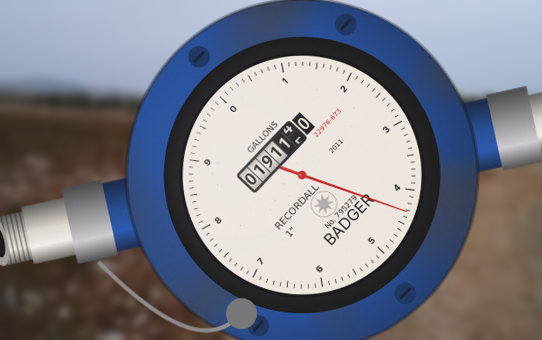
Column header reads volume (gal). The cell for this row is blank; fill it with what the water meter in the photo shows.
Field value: 191144.3 gal
